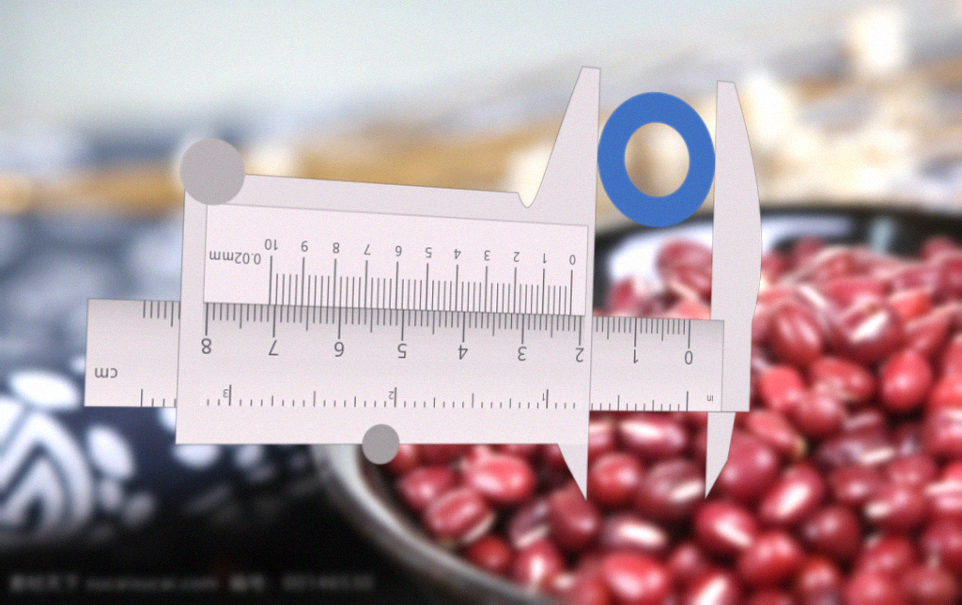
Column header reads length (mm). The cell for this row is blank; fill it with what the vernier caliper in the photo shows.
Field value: 21.8 mm
